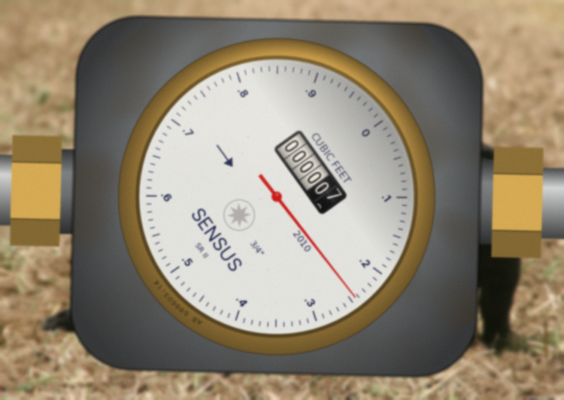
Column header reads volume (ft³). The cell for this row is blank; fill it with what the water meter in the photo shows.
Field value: 7.24 ft³
